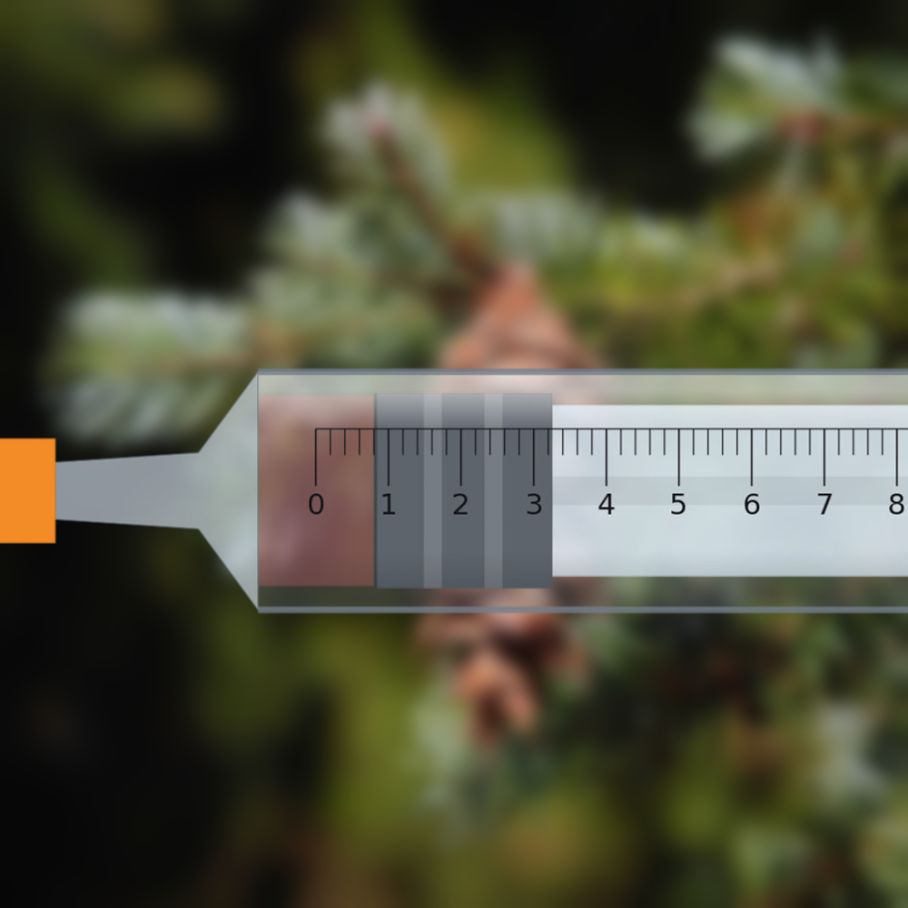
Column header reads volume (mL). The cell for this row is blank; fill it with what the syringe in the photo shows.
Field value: 0.8 mL
